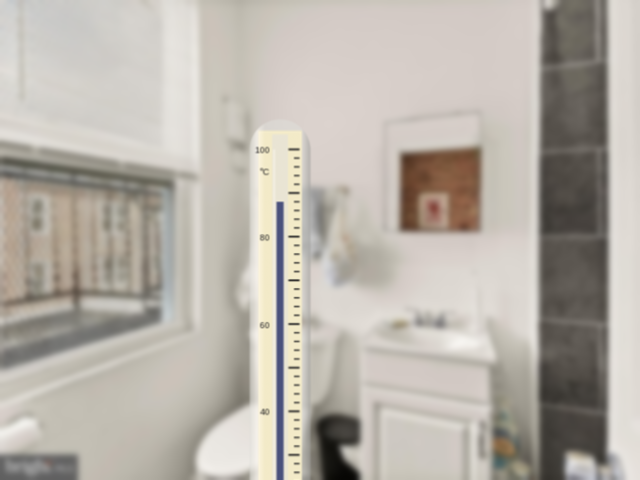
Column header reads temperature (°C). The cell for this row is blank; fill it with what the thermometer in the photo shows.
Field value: 88 °C
